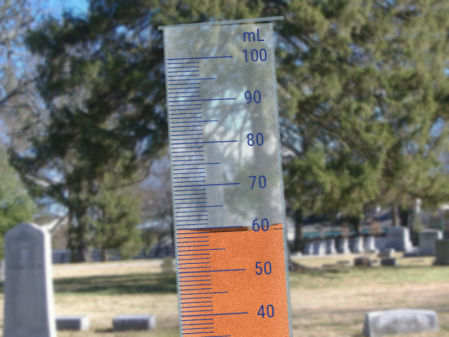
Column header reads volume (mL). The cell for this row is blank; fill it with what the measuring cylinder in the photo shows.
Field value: 59 mL
